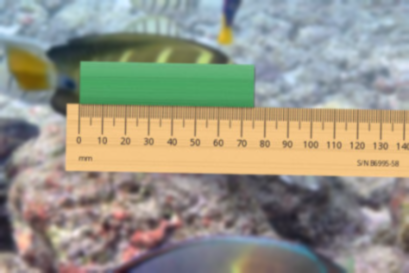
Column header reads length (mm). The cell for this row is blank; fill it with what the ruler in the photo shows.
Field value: 75 mm
